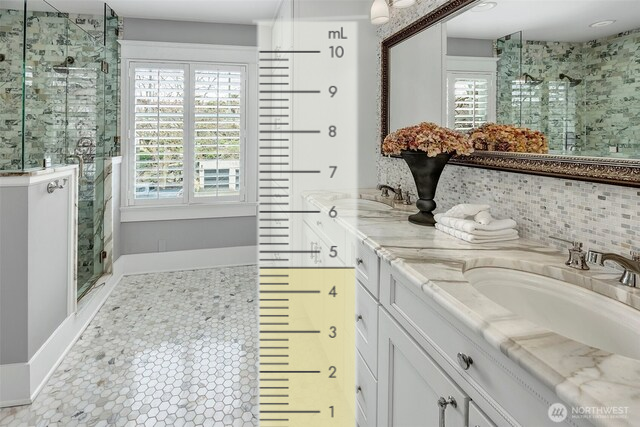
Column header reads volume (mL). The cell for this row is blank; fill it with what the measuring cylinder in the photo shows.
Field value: 4.6 mL
